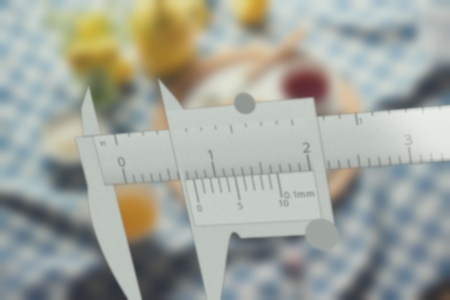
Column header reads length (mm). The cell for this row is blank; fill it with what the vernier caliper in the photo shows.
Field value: 7.6 mm
